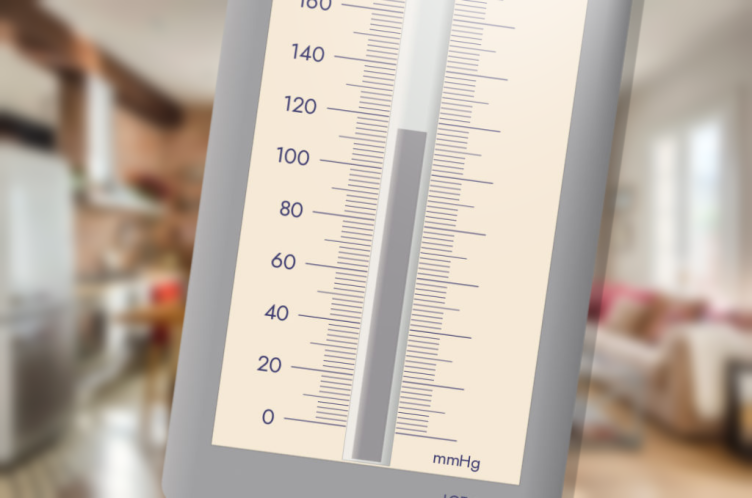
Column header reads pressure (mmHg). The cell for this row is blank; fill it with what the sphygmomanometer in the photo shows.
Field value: 116 mmHg
